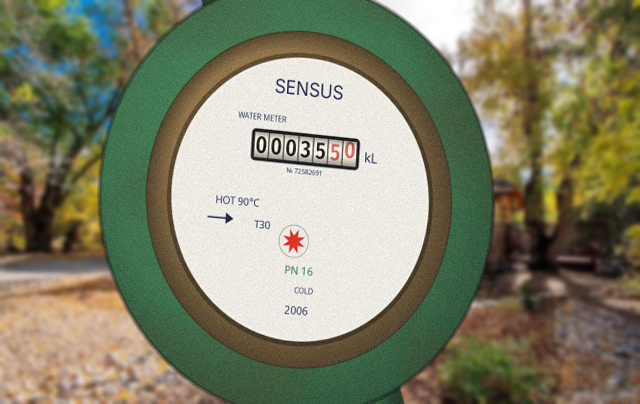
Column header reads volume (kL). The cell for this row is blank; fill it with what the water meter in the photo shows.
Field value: 35.50 kL
